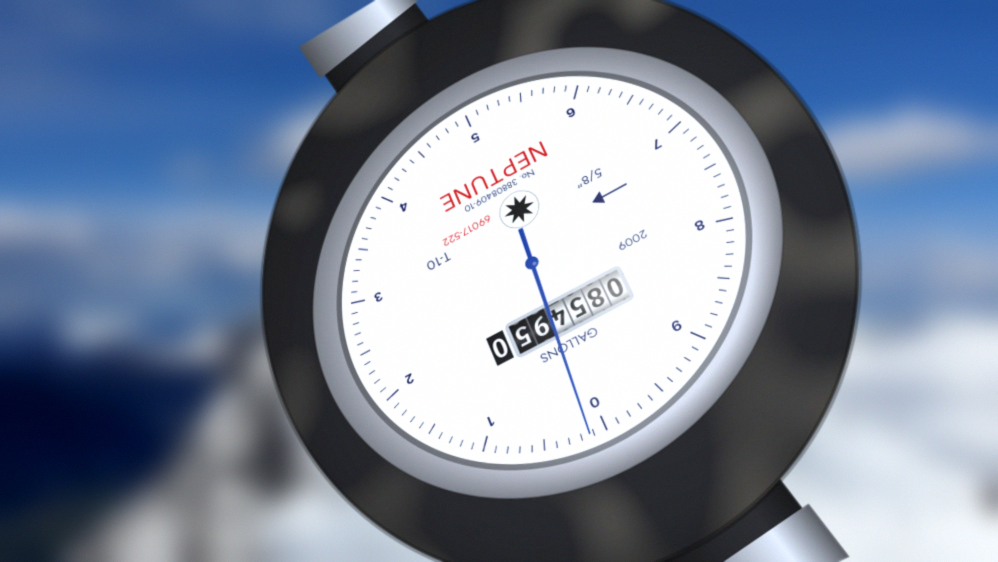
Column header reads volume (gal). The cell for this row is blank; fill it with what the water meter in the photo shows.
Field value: 854950.1 gal
